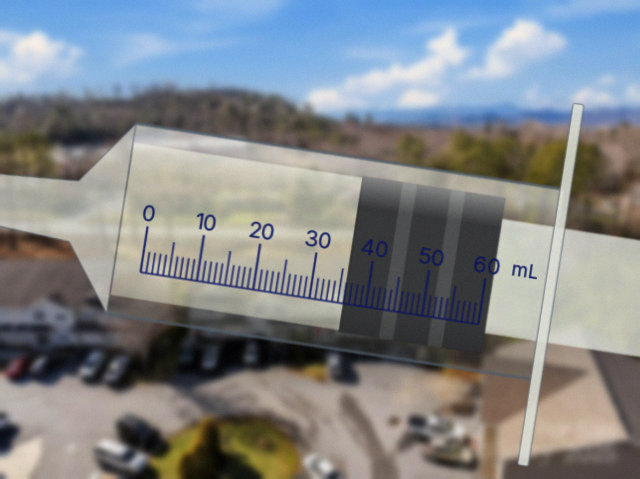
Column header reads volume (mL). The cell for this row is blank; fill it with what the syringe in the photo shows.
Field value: 36 mL
